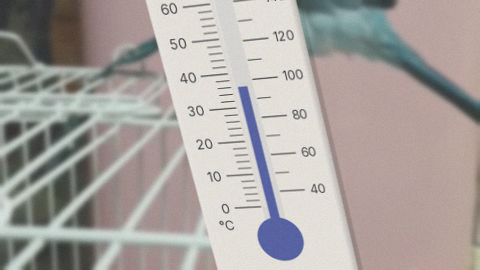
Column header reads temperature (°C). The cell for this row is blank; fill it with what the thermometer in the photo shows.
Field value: 36 °C
